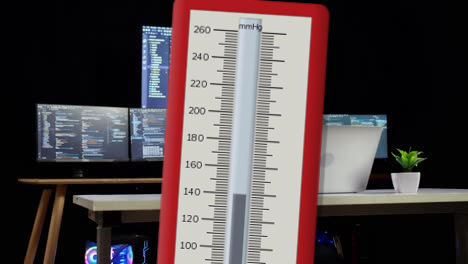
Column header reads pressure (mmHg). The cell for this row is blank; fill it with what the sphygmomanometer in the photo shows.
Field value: 140 mmHg
